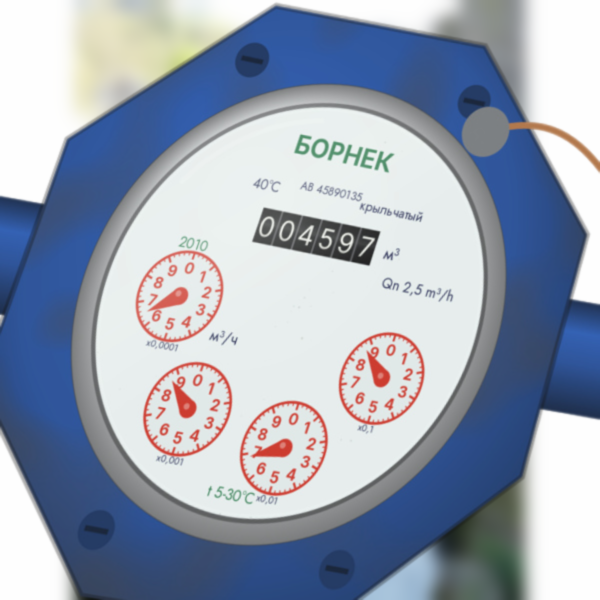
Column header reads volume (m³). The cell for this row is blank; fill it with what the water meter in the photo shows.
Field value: 4597.8686 m³
